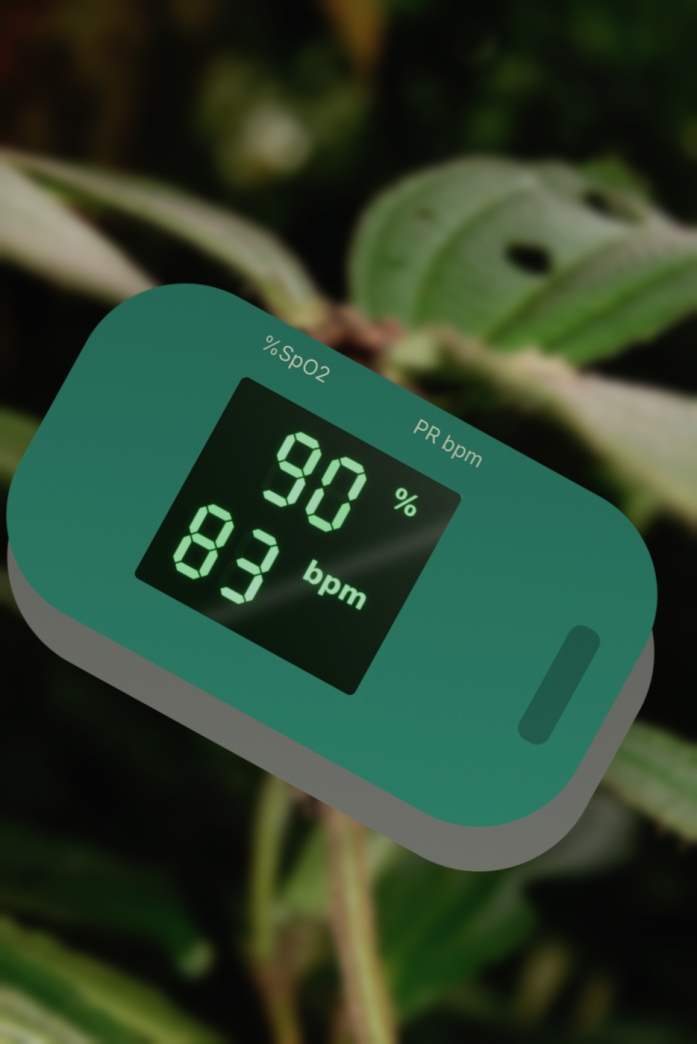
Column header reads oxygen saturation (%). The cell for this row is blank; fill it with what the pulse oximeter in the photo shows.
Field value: 90 %
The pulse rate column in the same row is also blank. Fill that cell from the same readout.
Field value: 83 bpm
